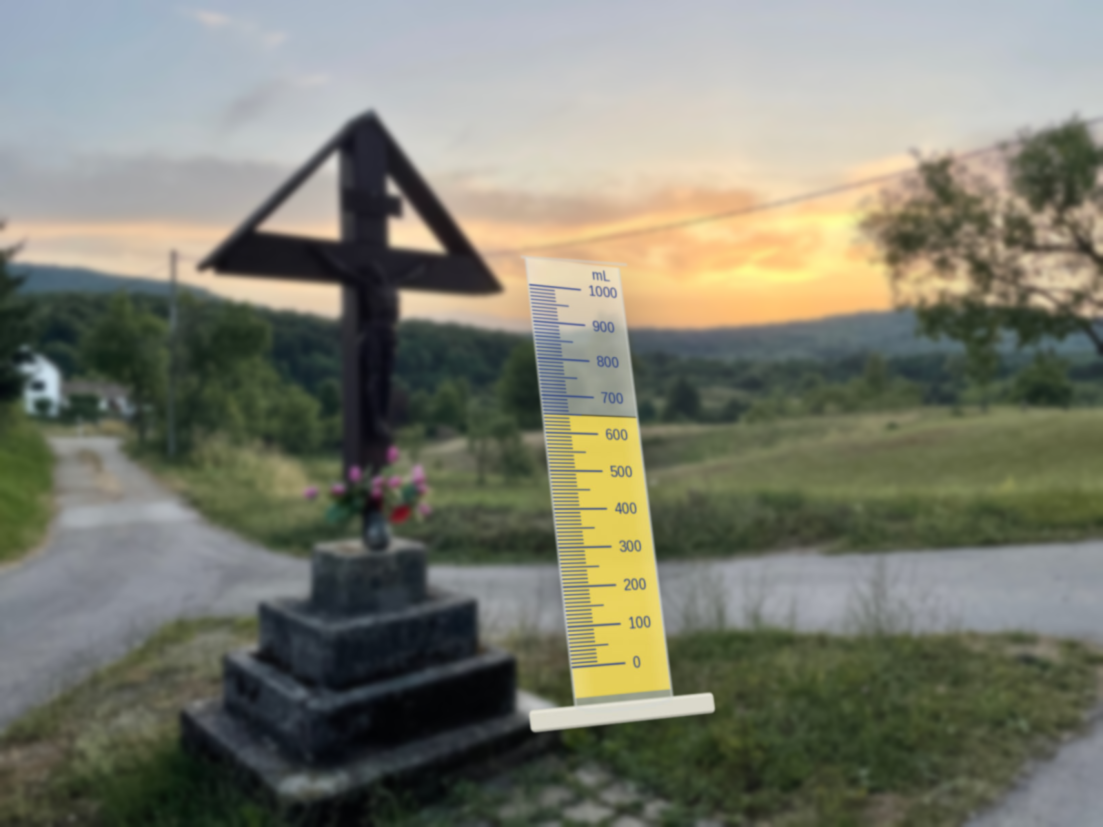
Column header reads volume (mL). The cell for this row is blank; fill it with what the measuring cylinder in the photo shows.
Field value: 650 mL
